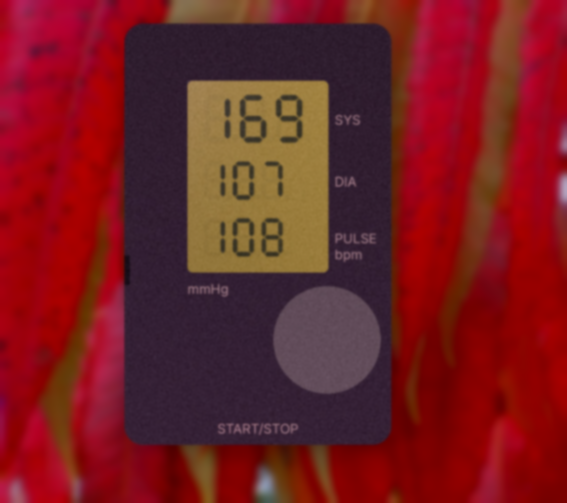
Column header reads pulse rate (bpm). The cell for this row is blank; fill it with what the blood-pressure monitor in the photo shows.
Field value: 108 bpm
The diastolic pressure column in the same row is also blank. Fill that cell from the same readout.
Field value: 107 mmHg
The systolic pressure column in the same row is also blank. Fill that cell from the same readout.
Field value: 169 mmHg
